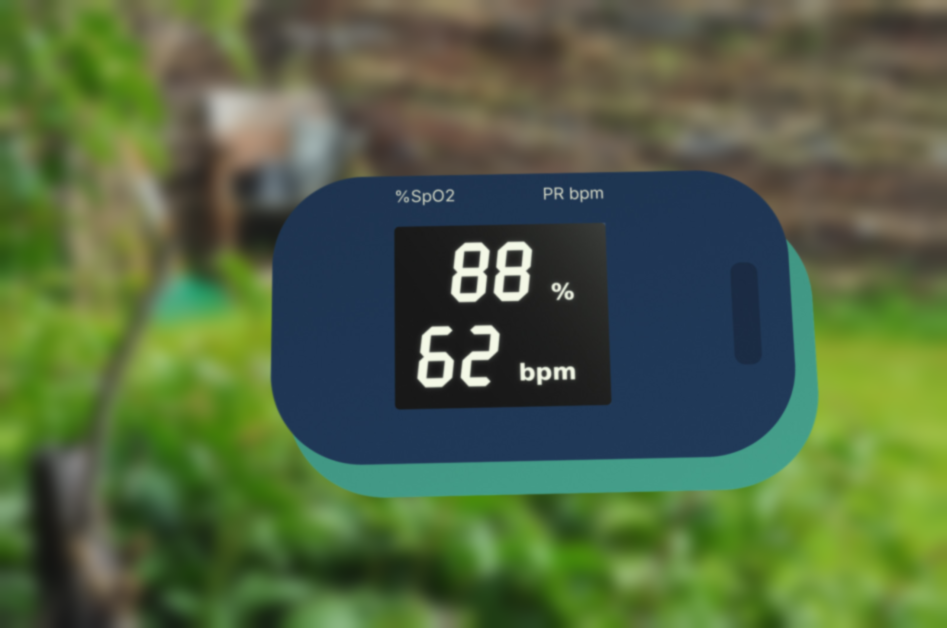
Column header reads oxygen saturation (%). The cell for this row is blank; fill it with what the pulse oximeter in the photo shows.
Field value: 88 %
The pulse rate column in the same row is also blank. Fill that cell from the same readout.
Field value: 62 bpm
